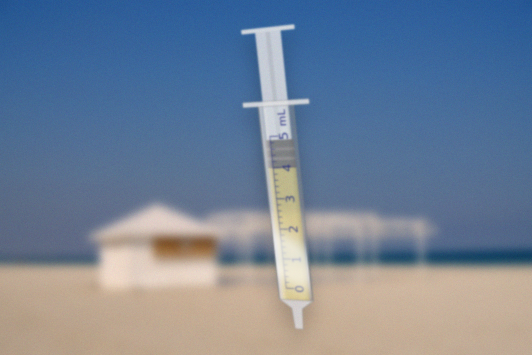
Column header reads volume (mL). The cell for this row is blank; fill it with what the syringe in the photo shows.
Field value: 4 mL
